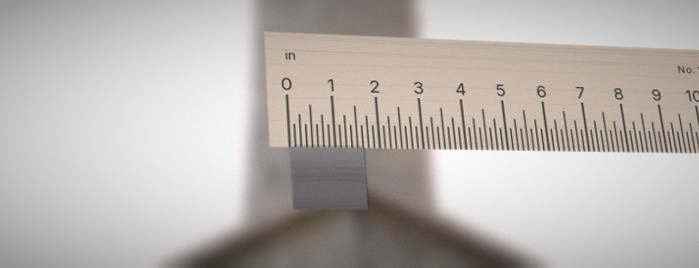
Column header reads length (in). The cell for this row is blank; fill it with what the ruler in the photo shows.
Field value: 1.625 in
